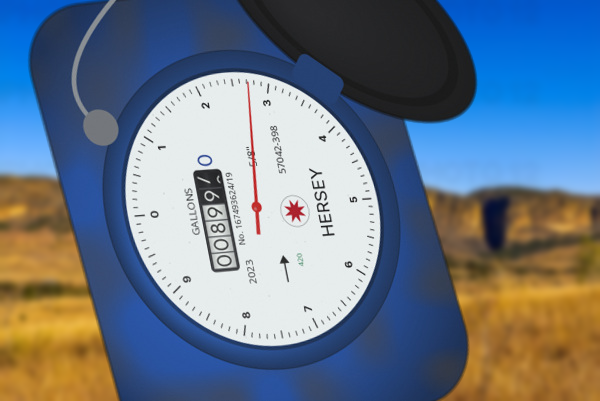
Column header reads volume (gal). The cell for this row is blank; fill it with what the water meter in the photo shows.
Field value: 89972.7 gal
